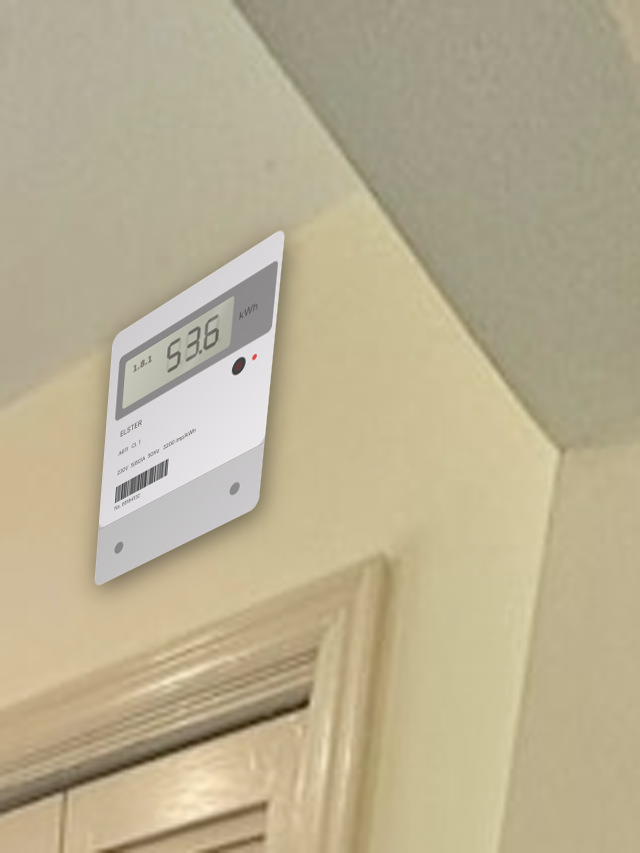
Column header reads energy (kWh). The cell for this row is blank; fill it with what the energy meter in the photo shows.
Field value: 53.6 kWh
